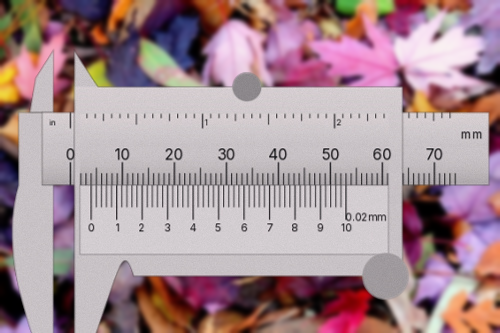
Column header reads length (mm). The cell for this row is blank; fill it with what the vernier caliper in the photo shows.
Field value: 4.0 mm
